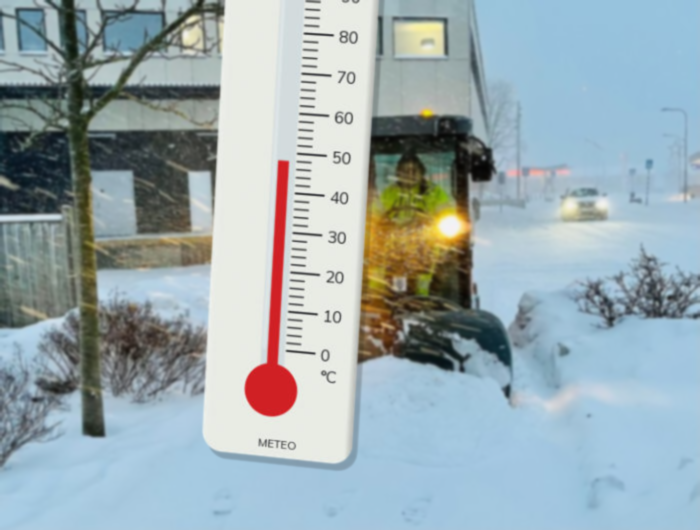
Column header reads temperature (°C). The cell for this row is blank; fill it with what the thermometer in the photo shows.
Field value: 48 °C
